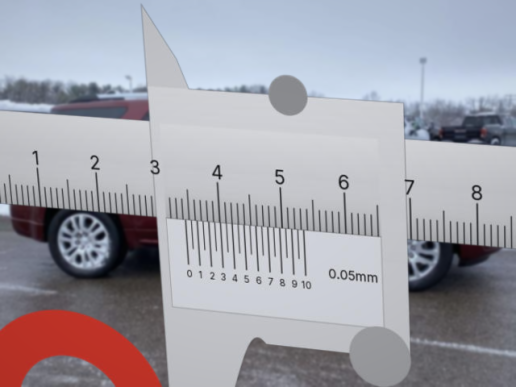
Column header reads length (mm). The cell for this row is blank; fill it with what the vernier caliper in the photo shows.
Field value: 34.4 mm
